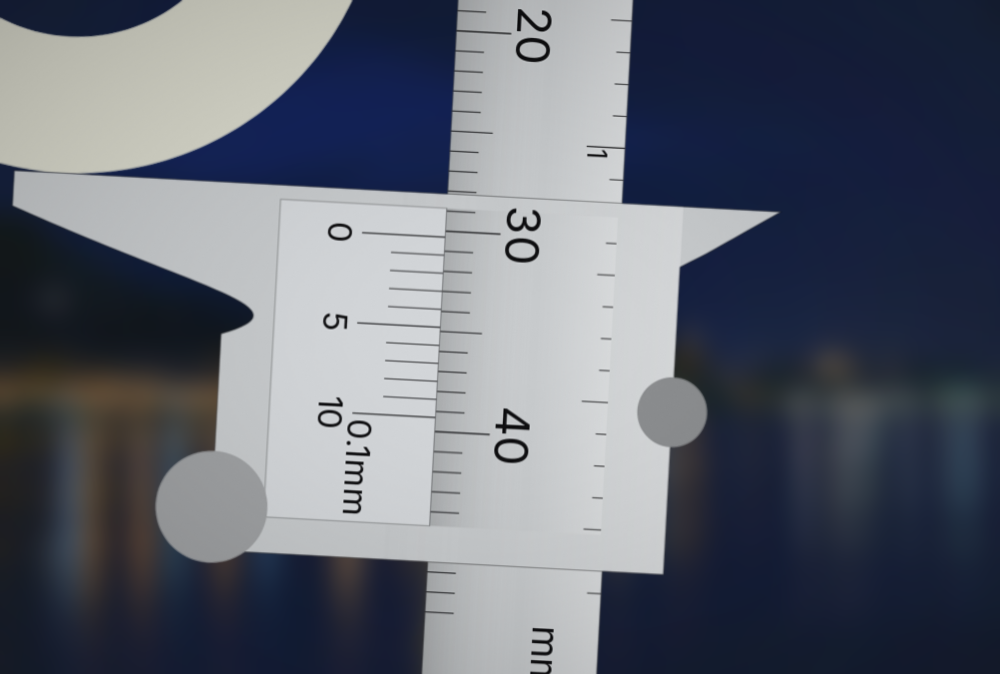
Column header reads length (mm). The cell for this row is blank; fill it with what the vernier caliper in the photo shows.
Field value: 30.3 mm
